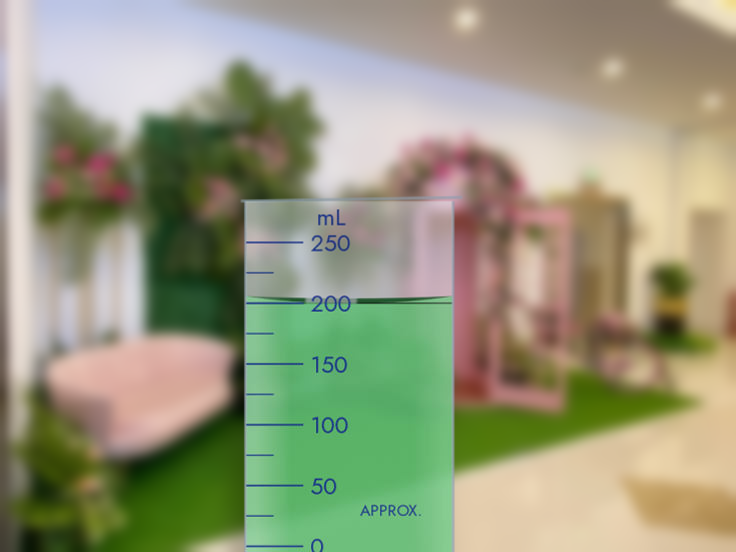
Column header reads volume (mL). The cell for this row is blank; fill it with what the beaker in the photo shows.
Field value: 200 mL
